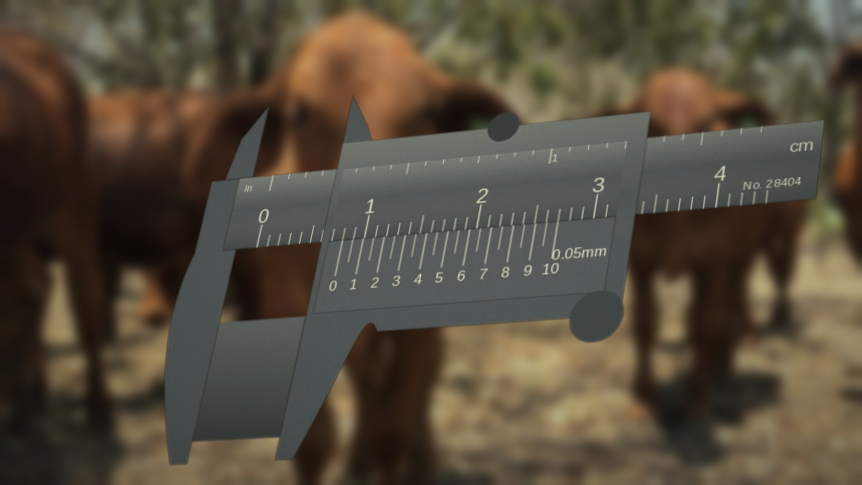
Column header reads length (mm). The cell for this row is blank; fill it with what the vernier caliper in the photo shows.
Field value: 8.0 mm
